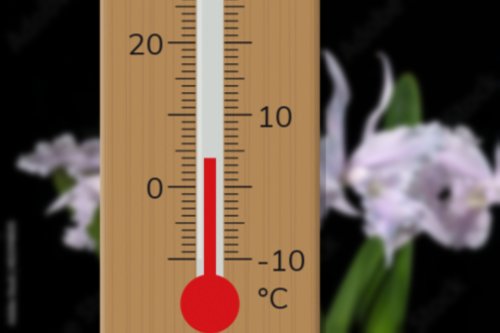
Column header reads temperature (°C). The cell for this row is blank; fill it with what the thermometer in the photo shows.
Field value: 4 °C
